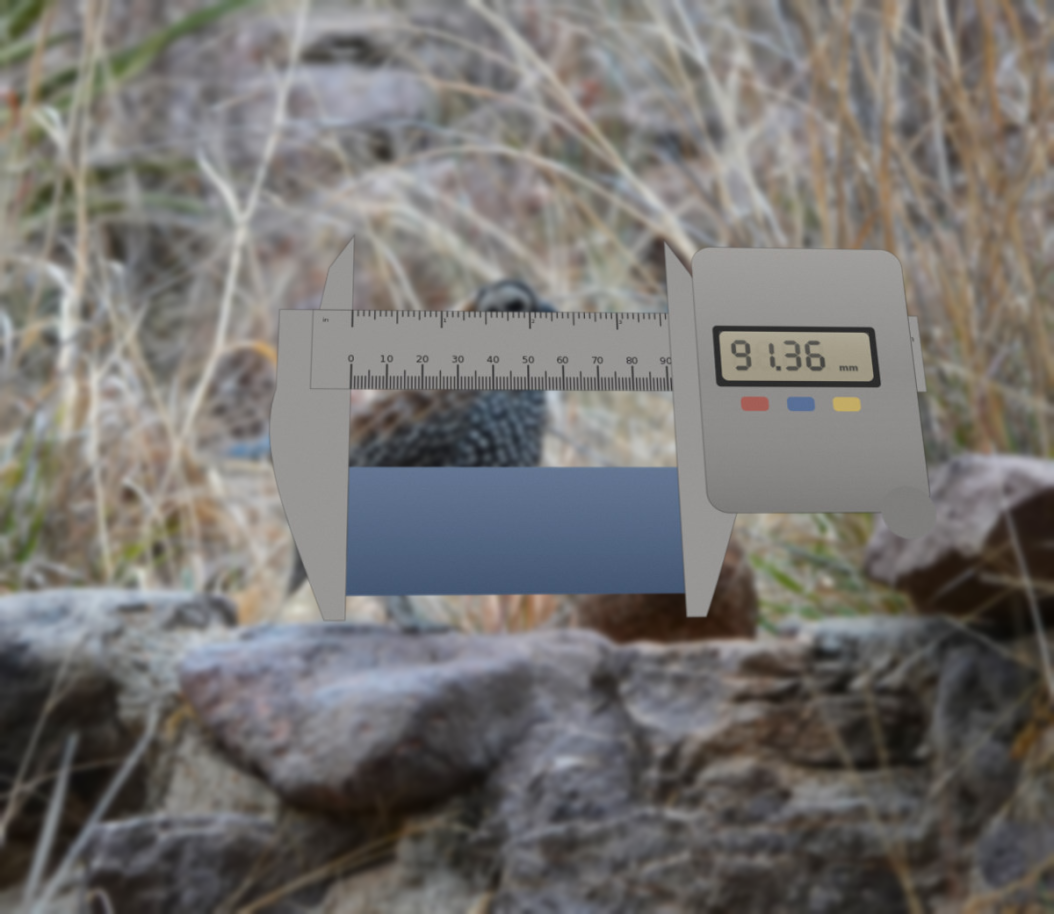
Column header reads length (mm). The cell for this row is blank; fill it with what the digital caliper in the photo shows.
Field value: 91.36 mm
